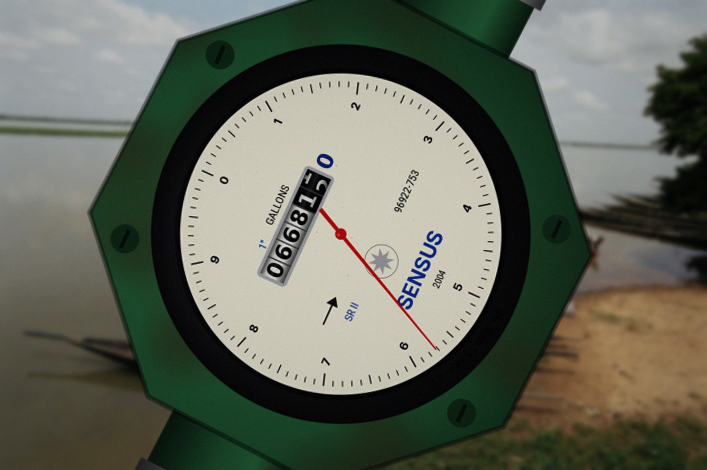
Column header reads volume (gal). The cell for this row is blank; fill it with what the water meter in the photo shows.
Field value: 668115.7 gal
